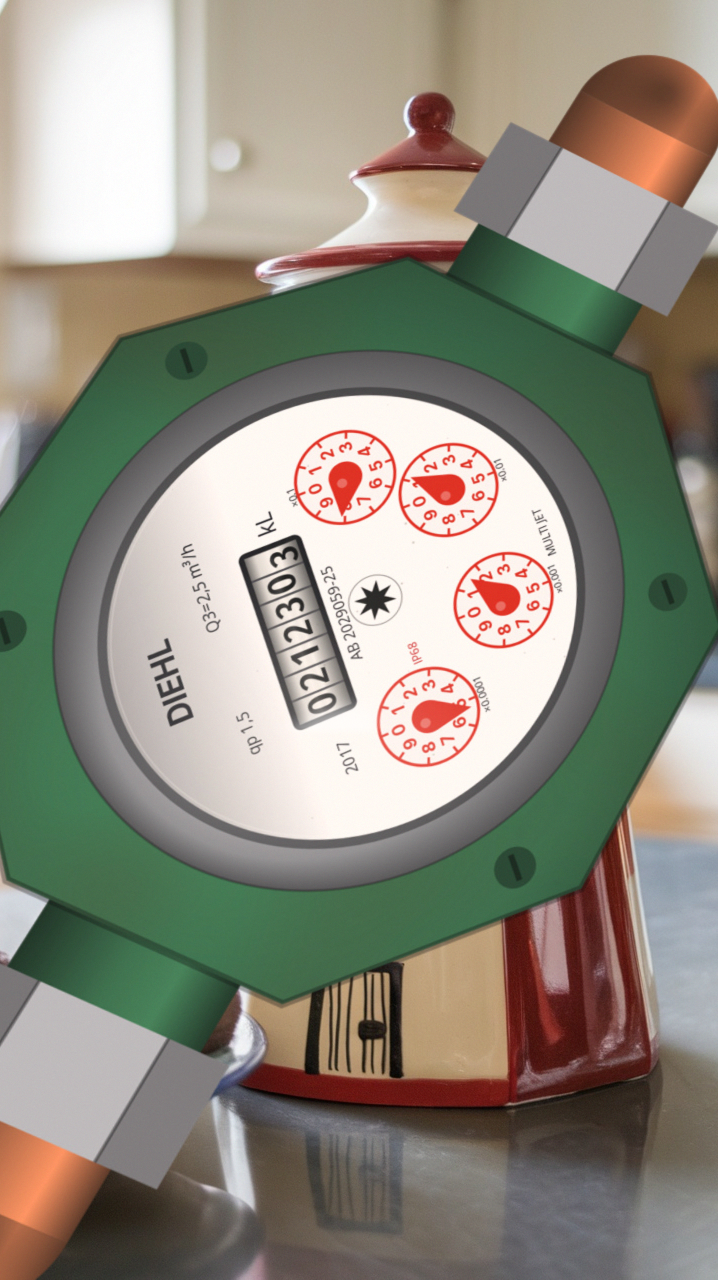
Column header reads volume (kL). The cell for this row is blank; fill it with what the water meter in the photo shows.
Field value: 212302.8115 kL
